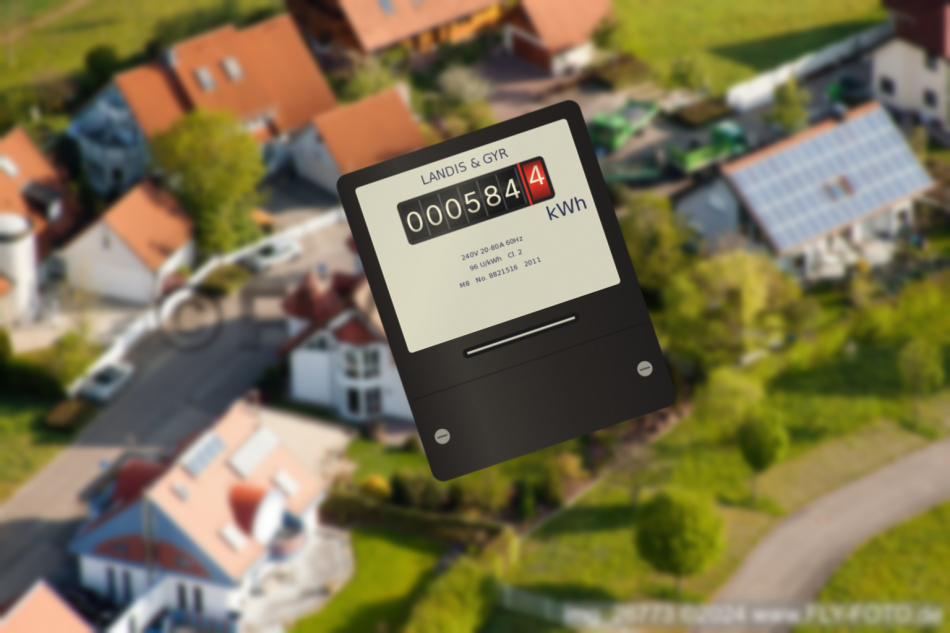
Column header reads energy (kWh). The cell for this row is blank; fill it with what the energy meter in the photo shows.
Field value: 584.4 kWh
